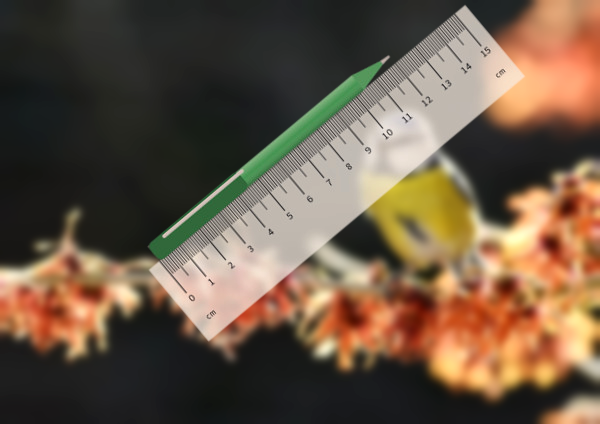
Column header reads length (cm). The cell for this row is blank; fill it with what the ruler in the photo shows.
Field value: 12 cm
